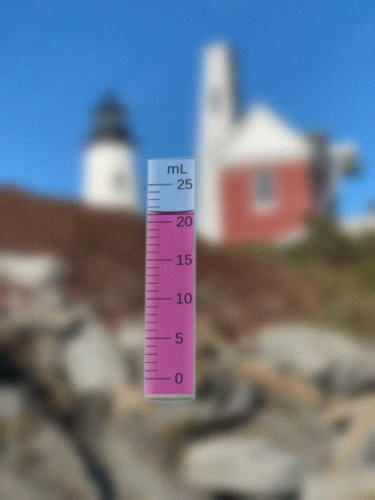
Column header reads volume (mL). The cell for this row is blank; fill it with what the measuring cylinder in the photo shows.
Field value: 21 mL
